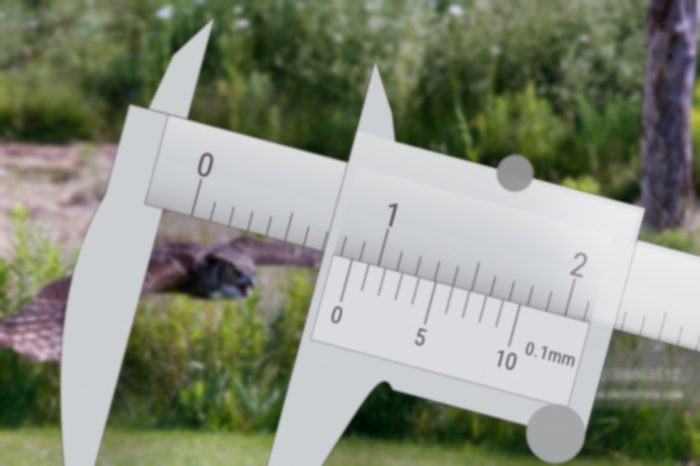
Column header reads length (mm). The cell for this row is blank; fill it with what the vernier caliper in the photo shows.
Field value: 8.6 mm
